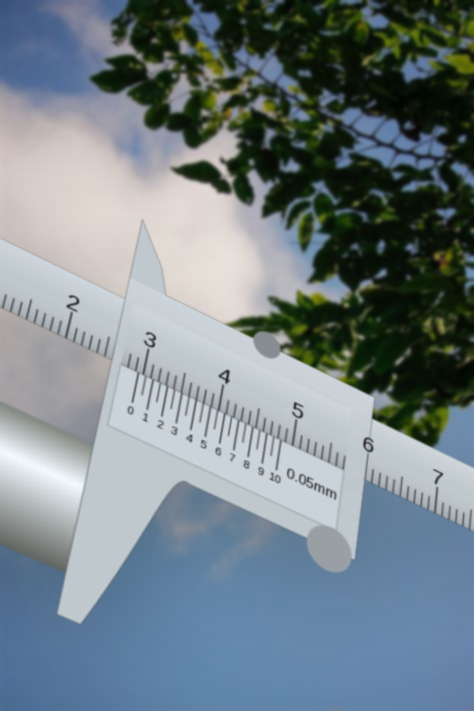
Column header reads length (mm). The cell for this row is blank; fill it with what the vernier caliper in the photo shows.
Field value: 29.4 mm
